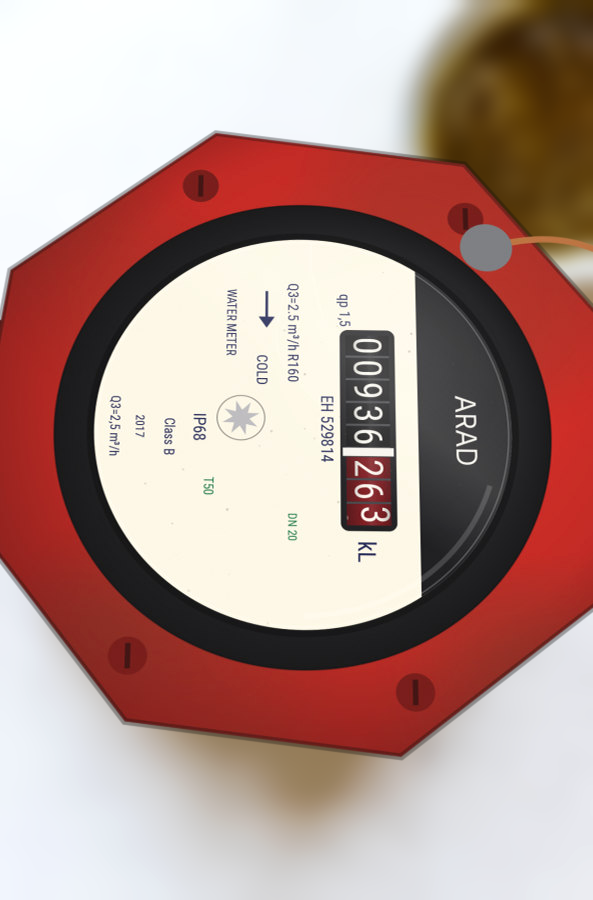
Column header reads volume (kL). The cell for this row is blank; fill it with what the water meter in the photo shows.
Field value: 936.263 kL
